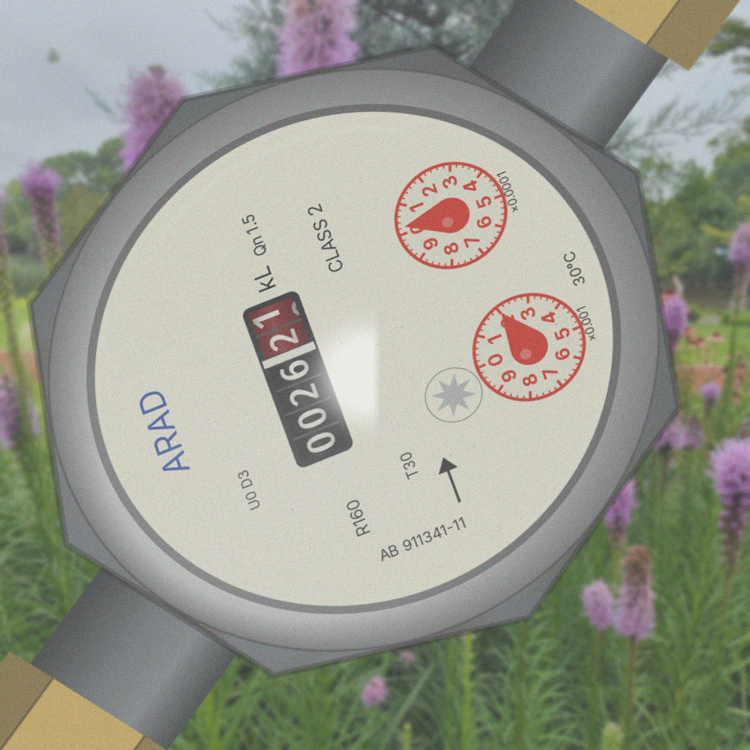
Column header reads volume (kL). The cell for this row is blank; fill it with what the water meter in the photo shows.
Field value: 26.2120 kL
